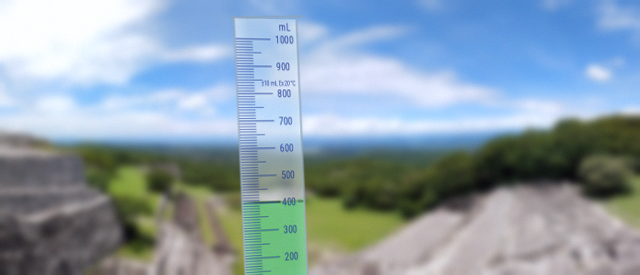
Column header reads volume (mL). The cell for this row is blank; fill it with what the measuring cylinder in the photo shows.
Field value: 400 mL
